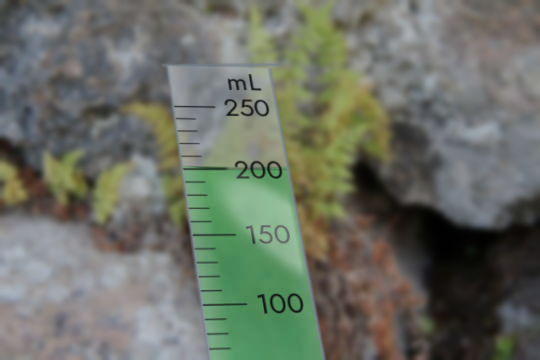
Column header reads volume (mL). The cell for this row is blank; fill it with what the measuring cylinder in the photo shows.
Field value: 200 mL
